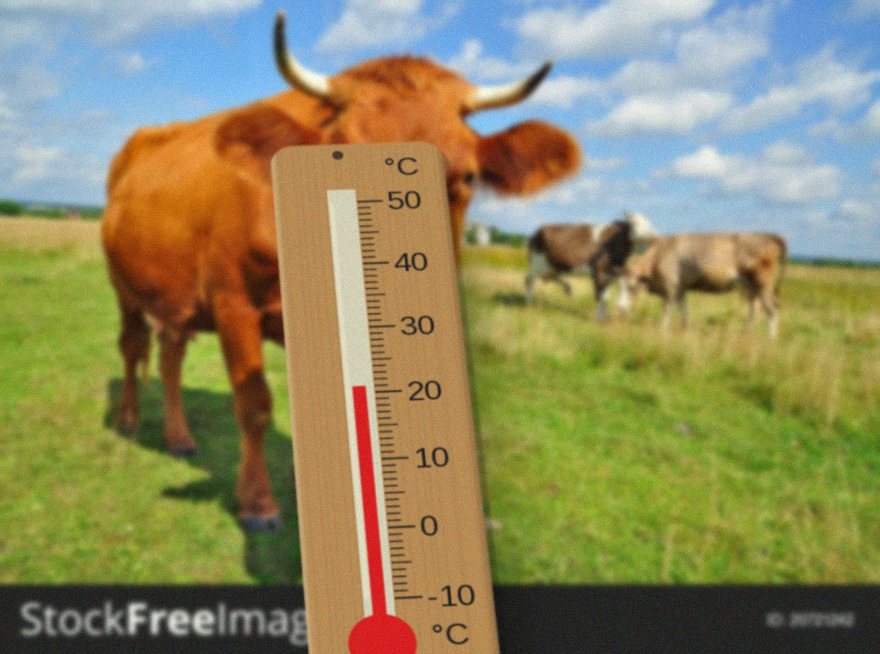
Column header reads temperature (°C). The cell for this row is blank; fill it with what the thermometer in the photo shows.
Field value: 21 °C
